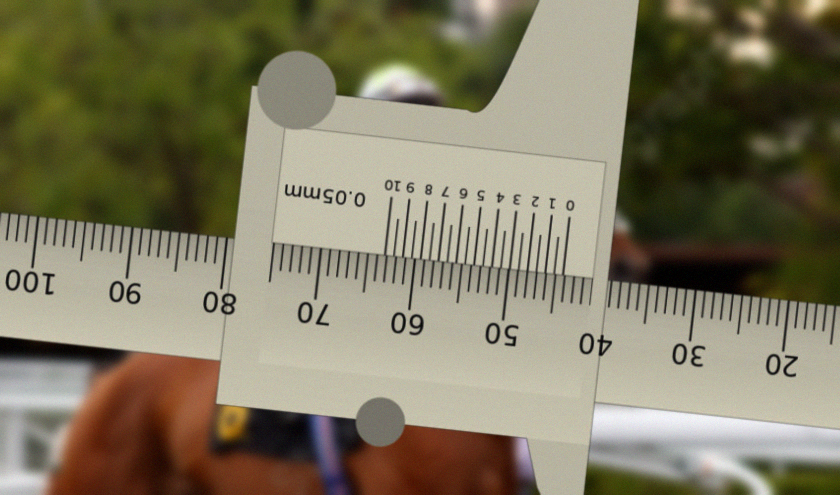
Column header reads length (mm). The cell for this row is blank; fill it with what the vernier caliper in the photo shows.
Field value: 44.2 mm
